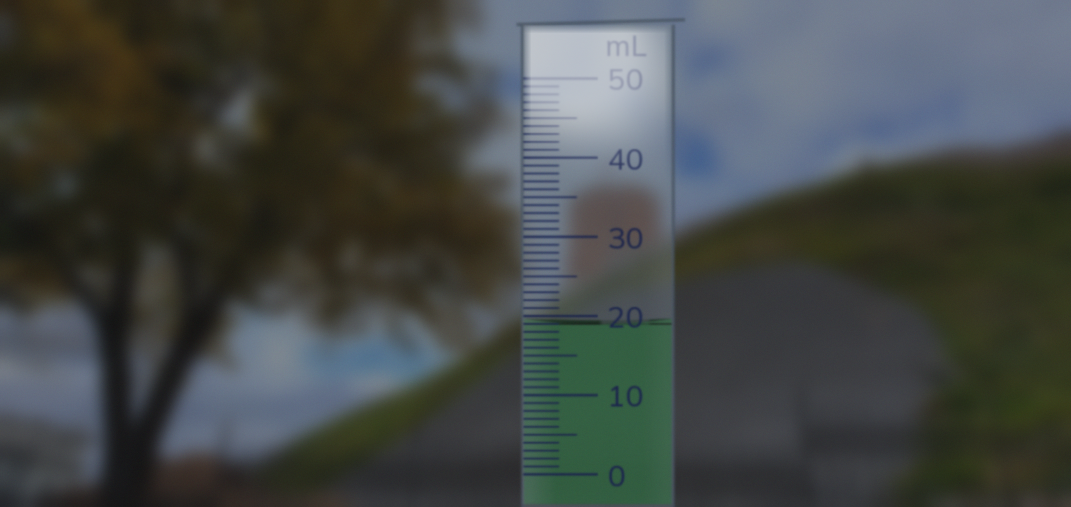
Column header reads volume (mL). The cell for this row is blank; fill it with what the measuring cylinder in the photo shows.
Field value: 19 mL
